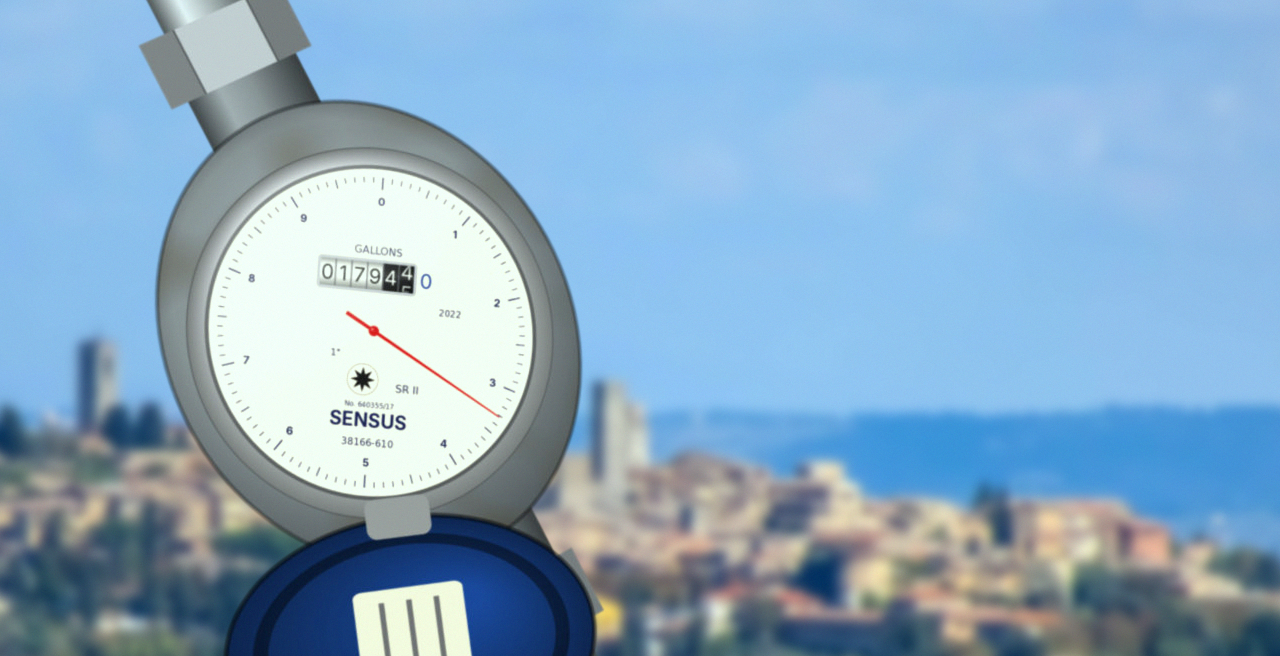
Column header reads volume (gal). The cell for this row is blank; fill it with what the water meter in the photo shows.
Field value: 179443.3 gal
